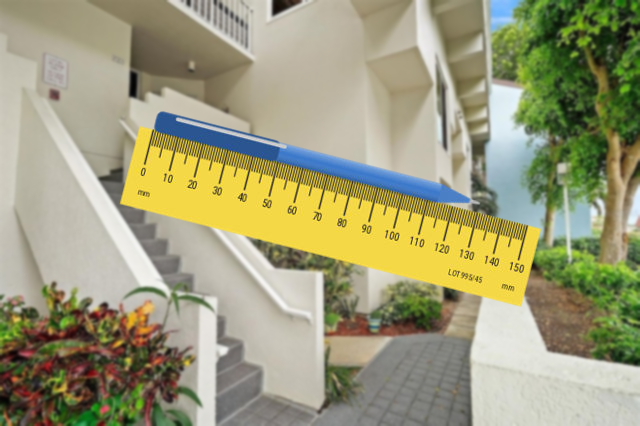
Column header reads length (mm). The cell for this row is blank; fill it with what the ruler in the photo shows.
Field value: 130 mm
